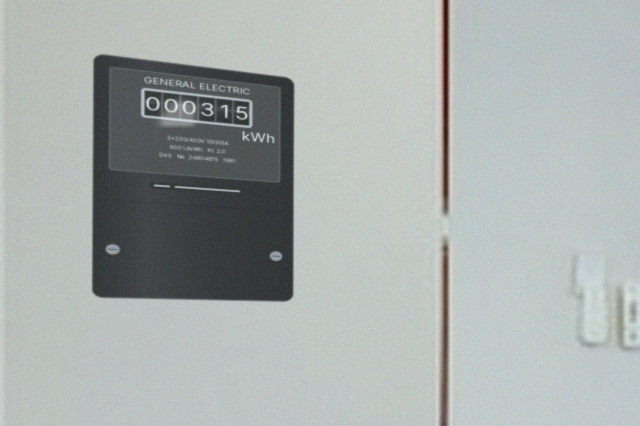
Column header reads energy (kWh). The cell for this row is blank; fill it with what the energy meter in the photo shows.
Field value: 315 kWh
